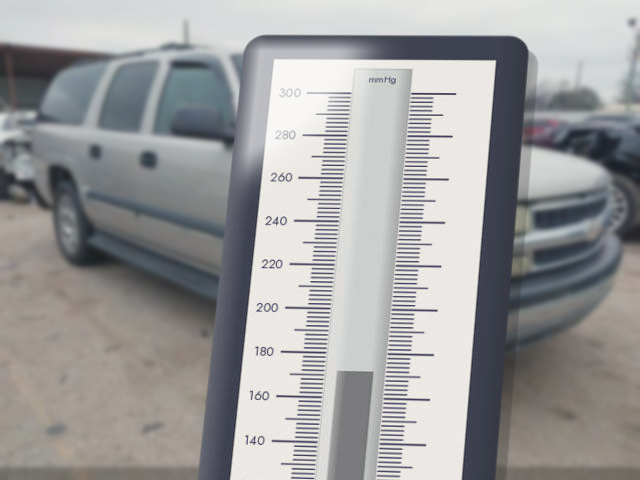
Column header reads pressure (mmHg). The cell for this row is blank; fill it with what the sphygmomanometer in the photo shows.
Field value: 172 mmHg
